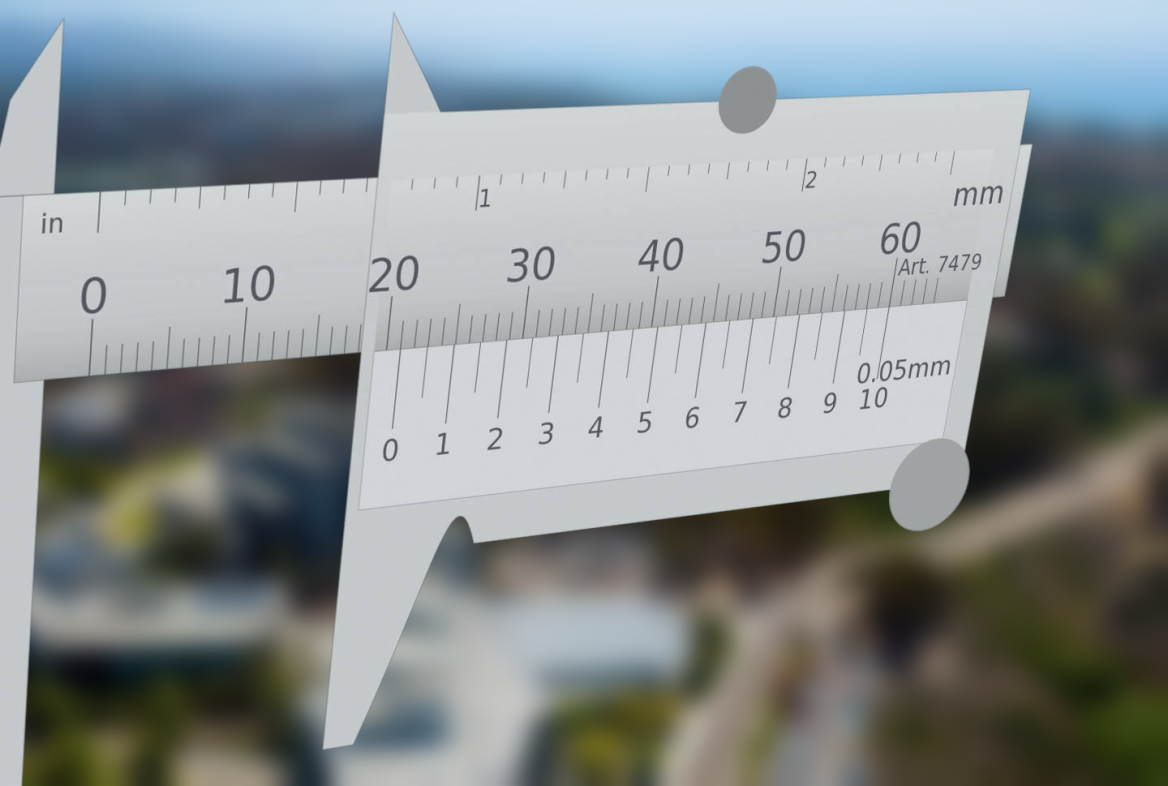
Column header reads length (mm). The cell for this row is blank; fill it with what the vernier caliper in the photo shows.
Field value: 21.0 mm
